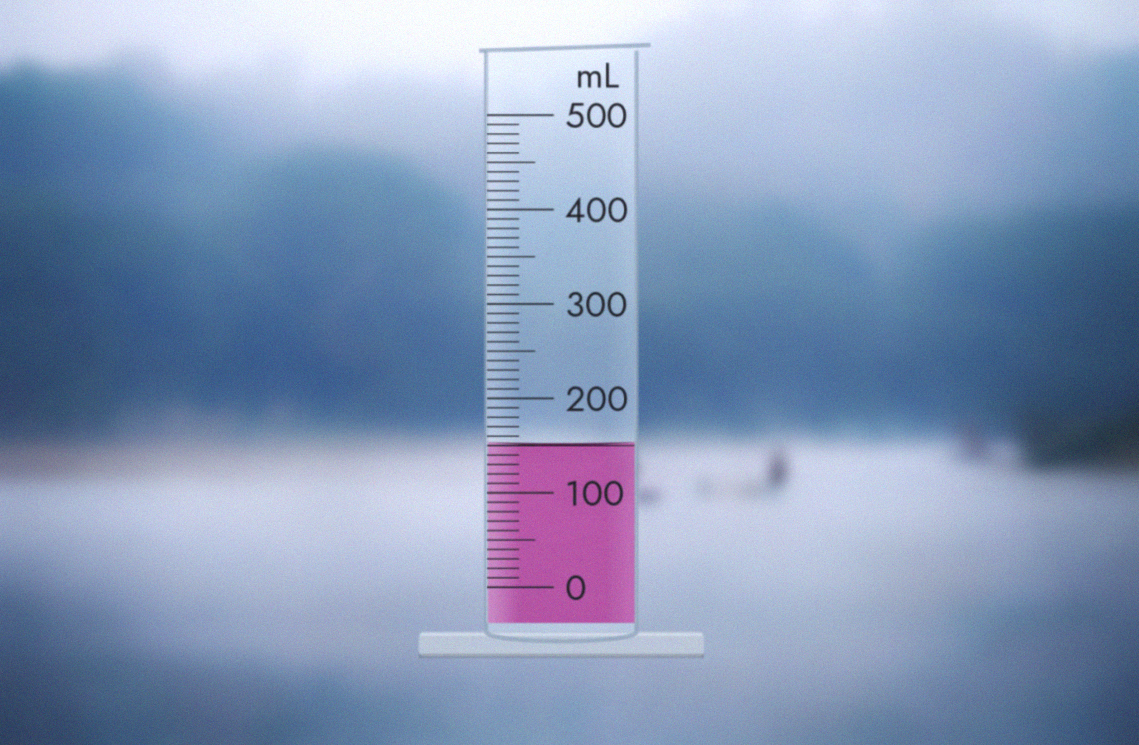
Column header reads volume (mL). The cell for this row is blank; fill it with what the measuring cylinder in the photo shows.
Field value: 150 mL
